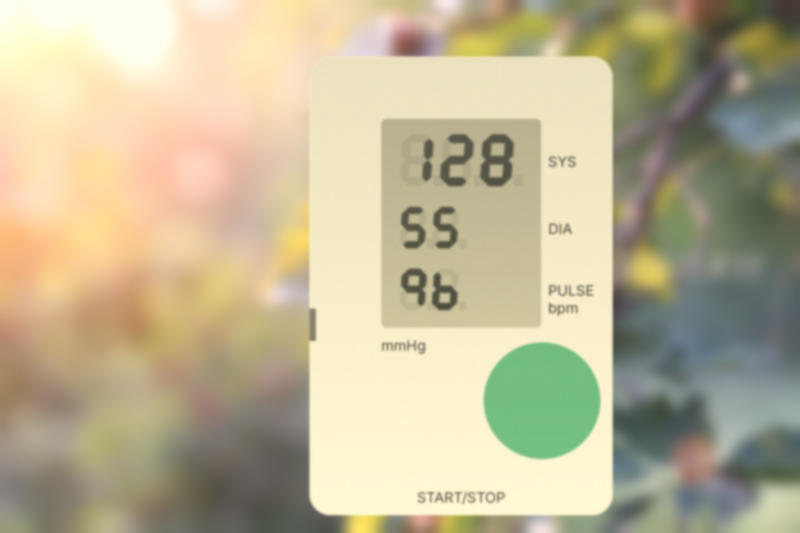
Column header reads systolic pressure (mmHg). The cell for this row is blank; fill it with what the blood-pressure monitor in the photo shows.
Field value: 128 mmHg
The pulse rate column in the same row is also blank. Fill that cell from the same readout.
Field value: 96 bpm
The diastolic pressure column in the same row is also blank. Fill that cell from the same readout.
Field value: 55 mmHg
